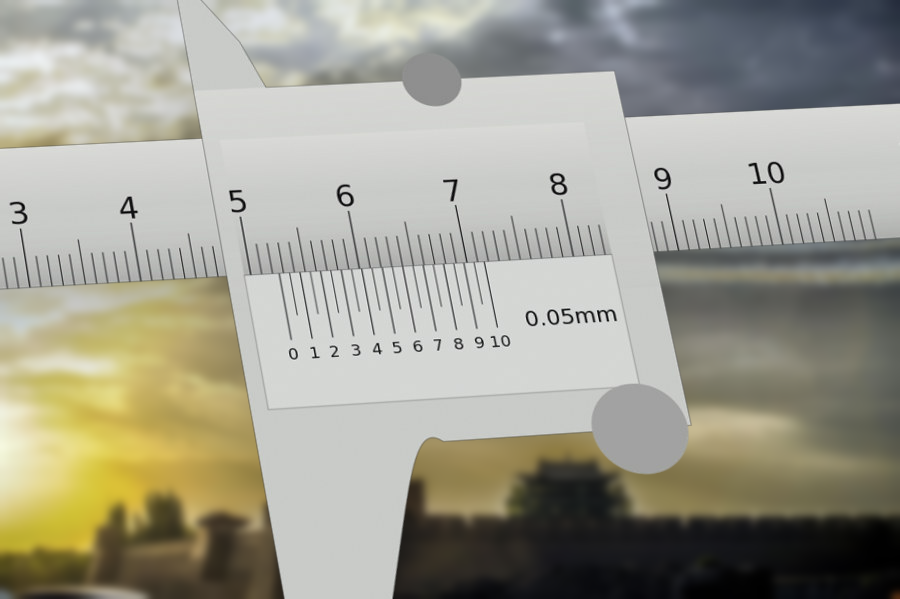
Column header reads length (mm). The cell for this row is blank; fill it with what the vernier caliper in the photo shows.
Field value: 52.6 mm
